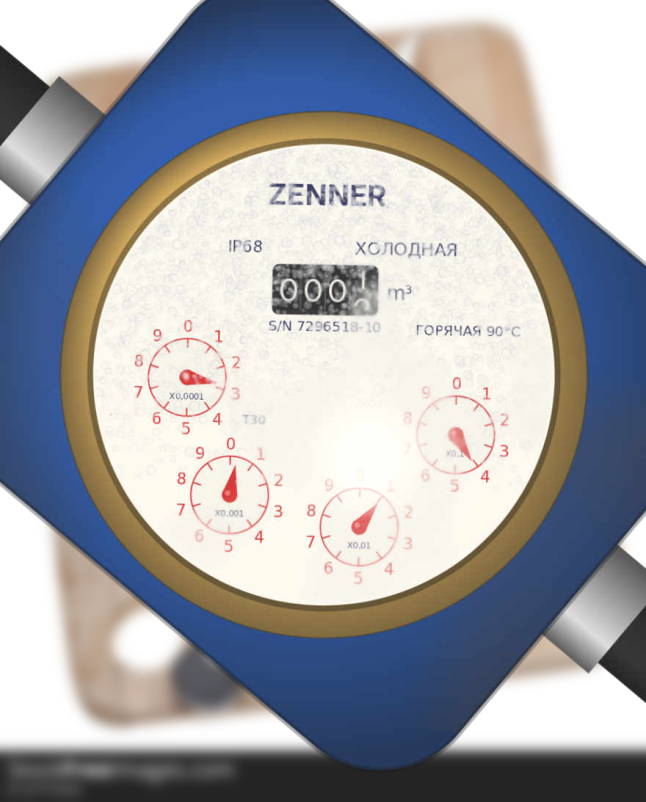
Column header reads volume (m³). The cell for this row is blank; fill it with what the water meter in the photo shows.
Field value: 1.4102 m³
